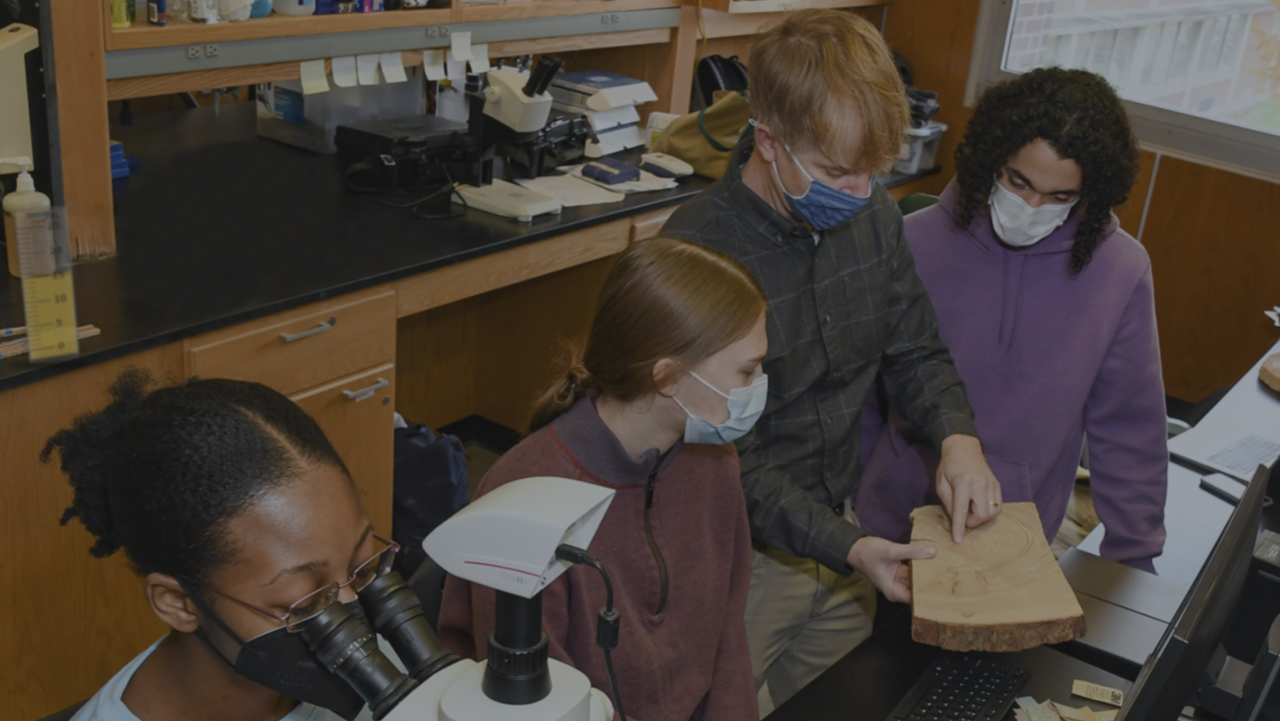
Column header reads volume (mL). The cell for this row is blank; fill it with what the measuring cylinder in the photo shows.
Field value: 15 mL
